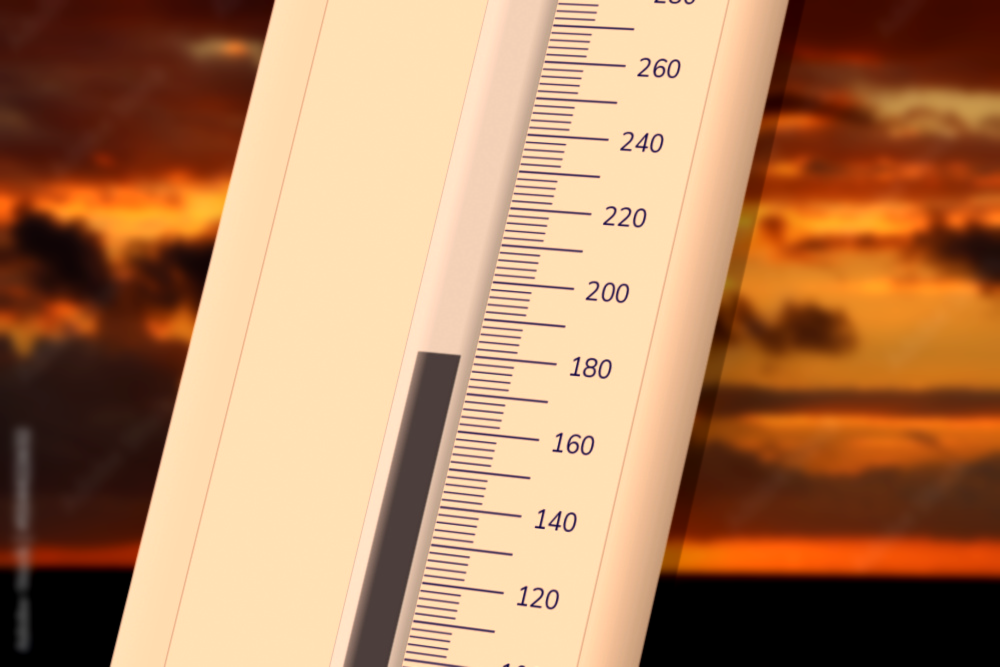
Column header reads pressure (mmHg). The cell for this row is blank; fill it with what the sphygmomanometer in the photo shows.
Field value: 180 mmHg
